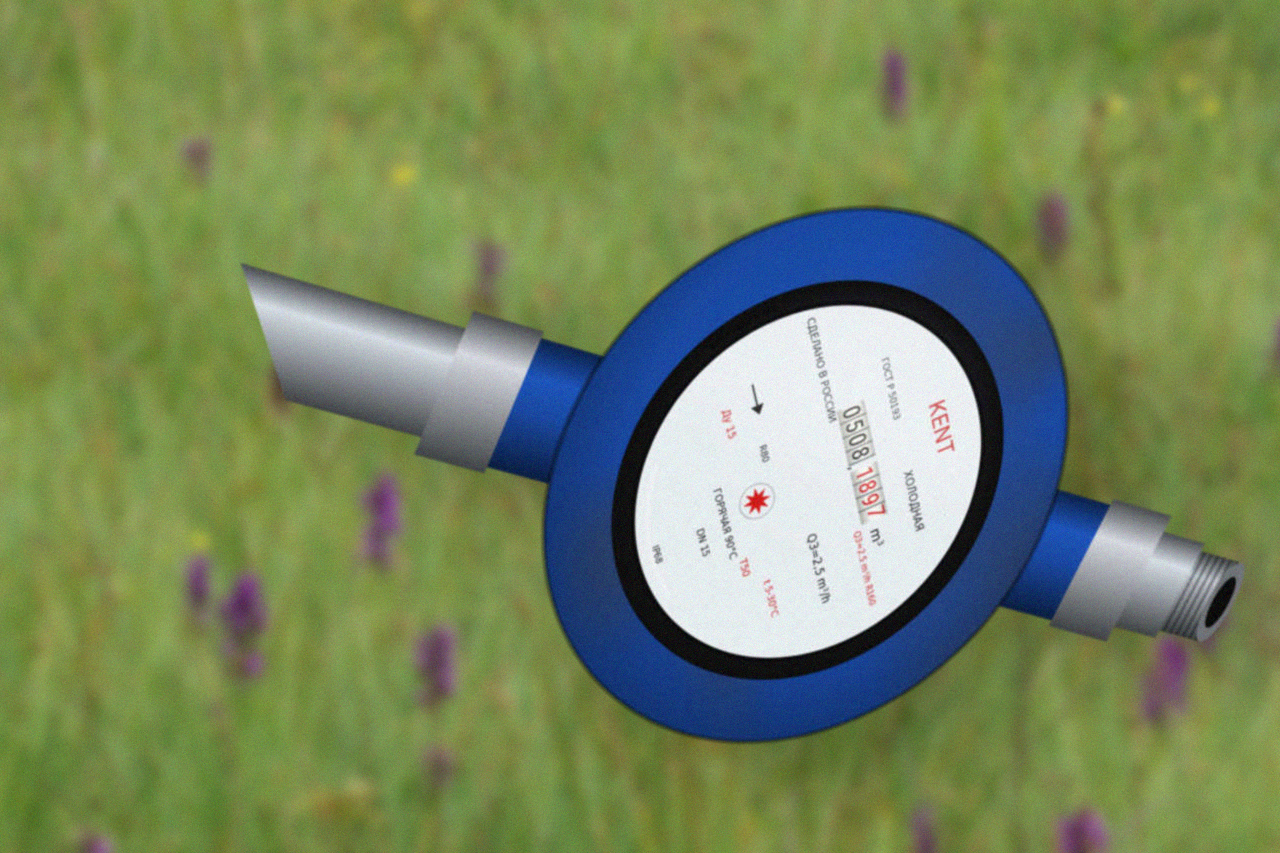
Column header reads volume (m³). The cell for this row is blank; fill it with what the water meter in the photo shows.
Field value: 508.1897 m³
